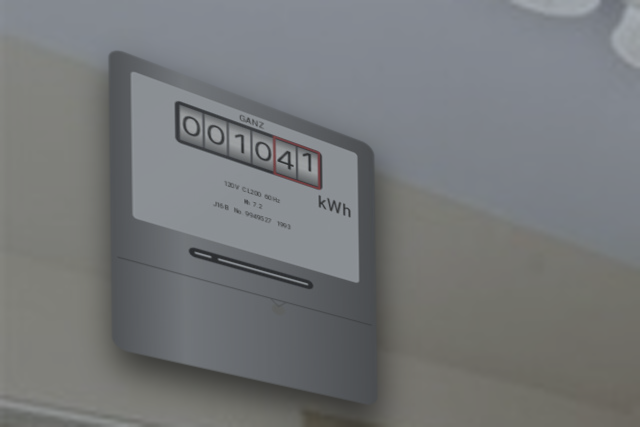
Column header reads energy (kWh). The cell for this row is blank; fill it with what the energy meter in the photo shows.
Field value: 10.41 kWh
